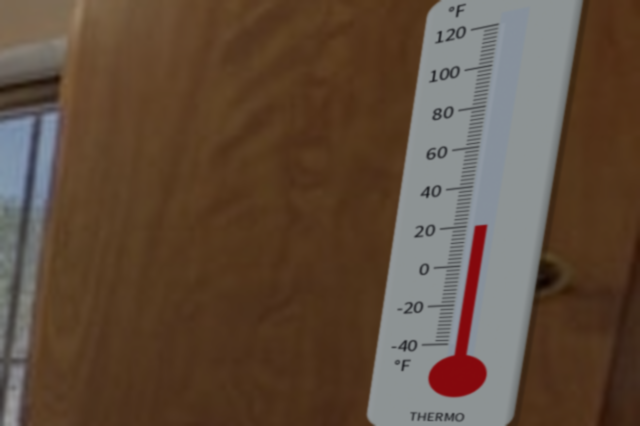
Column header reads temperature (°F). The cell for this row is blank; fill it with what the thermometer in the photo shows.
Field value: 20 °F
